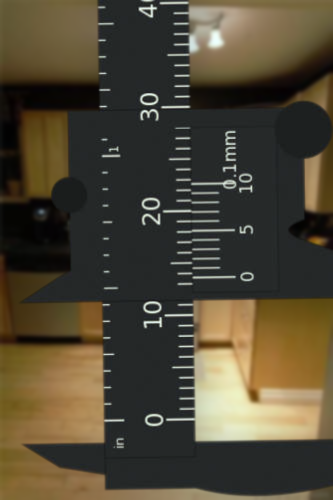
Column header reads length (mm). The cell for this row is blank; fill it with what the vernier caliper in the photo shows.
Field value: 13.6 mm
